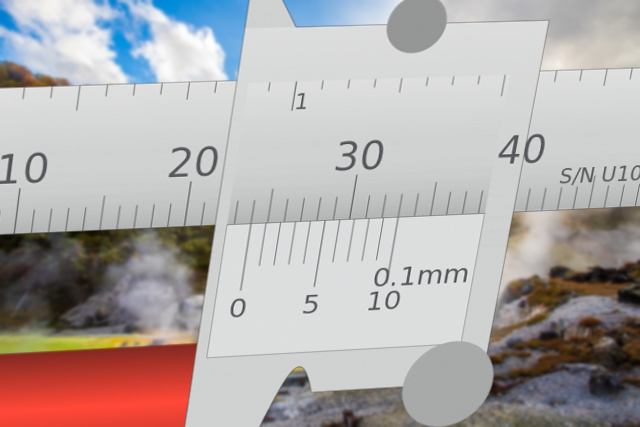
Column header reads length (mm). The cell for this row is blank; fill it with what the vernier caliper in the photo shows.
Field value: 24.0 mm
